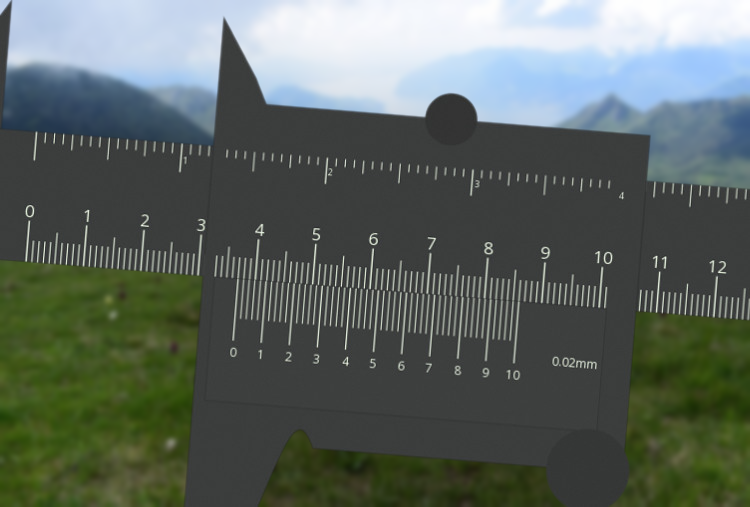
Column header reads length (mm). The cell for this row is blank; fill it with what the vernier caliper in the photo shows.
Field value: 37.0 mm
